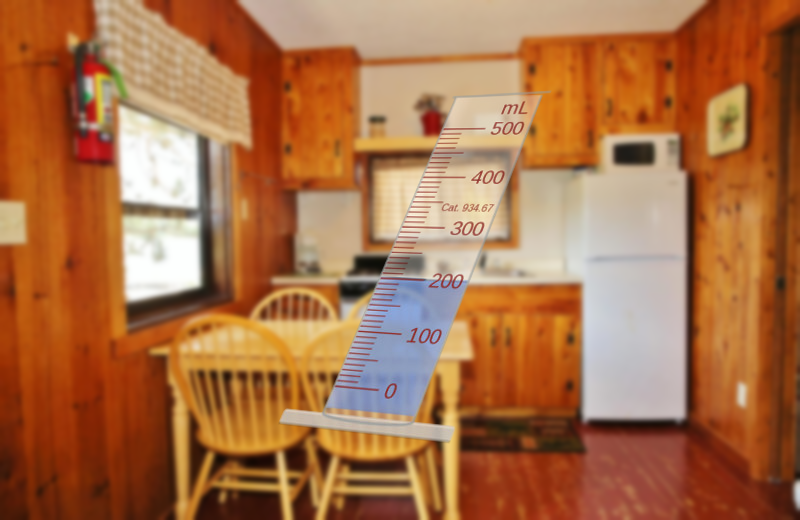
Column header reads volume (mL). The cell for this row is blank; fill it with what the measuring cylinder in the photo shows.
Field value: 200 mL
